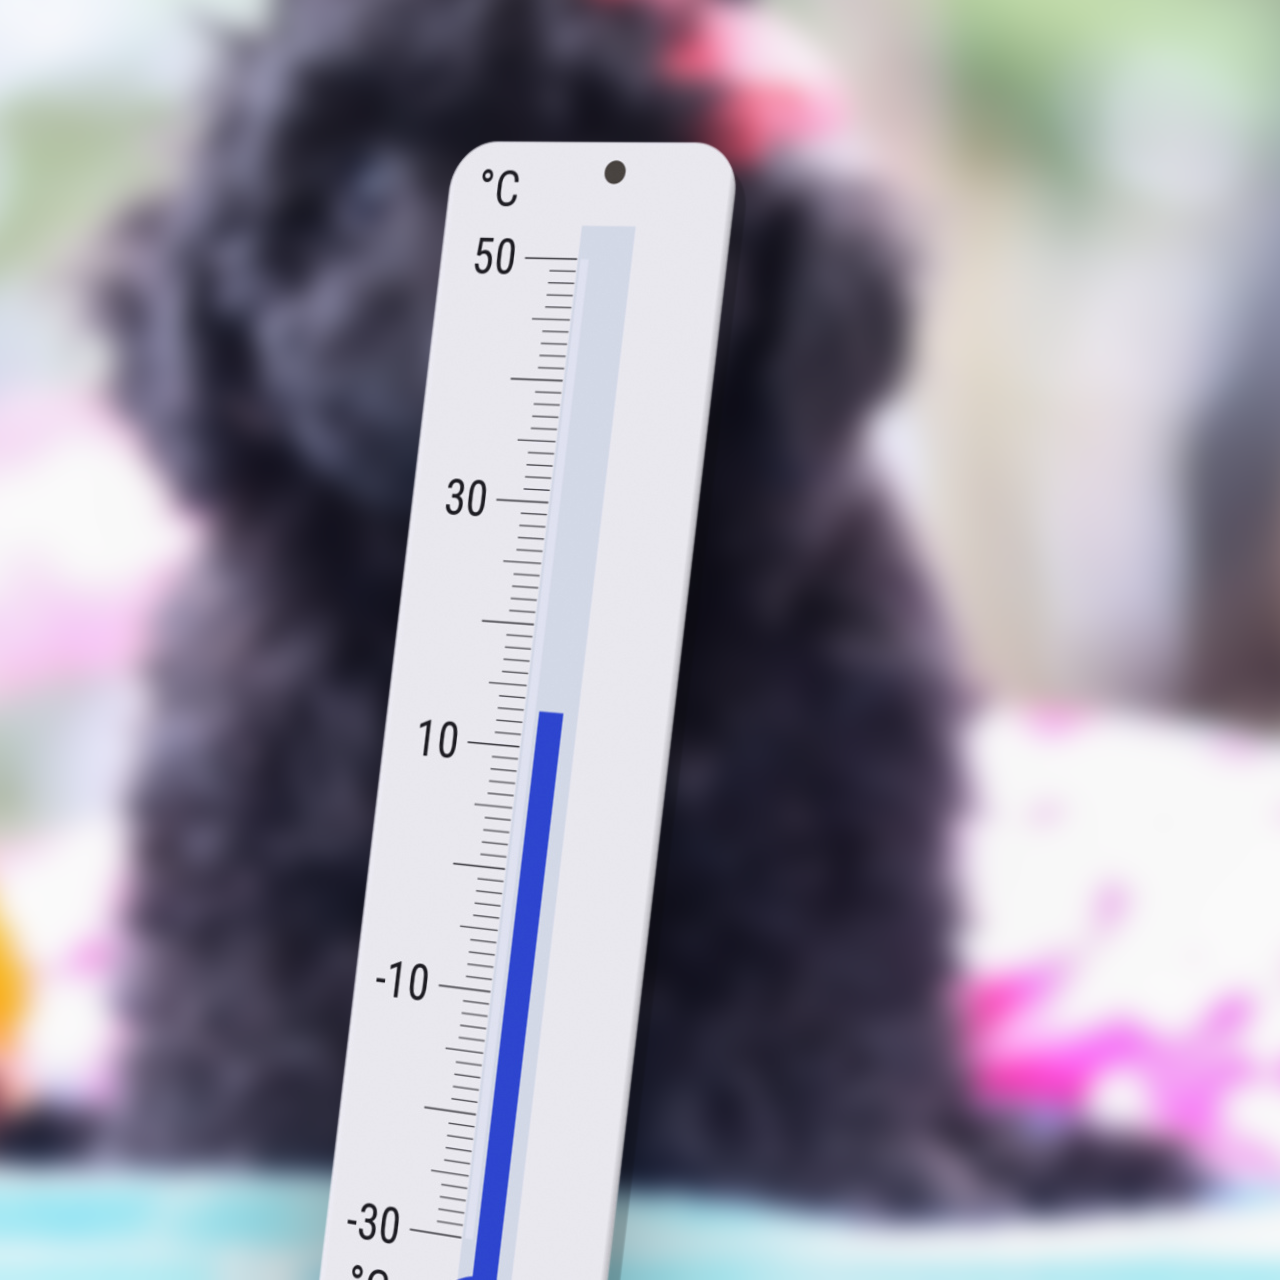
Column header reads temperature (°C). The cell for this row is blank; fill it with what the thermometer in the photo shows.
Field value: 13 °C
